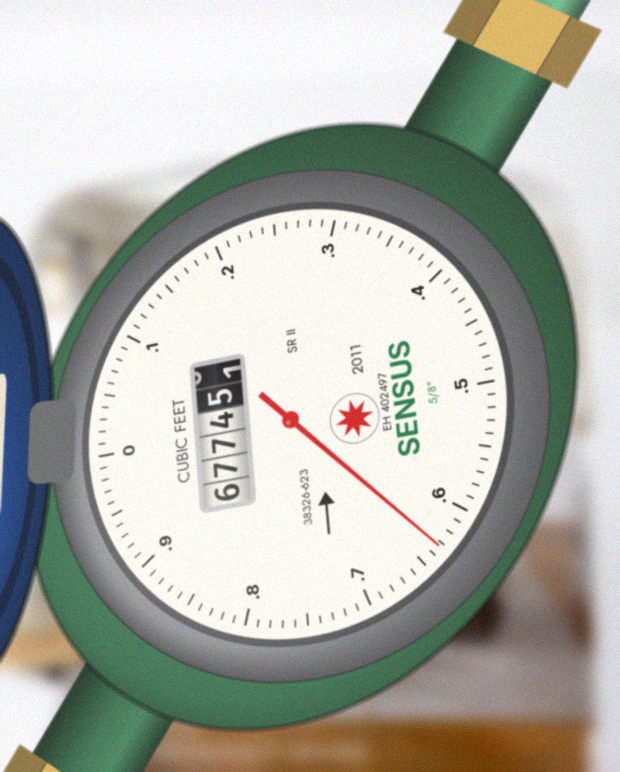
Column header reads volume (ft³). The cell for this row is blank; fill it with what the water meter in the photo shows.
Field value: 677450.63 ft³
